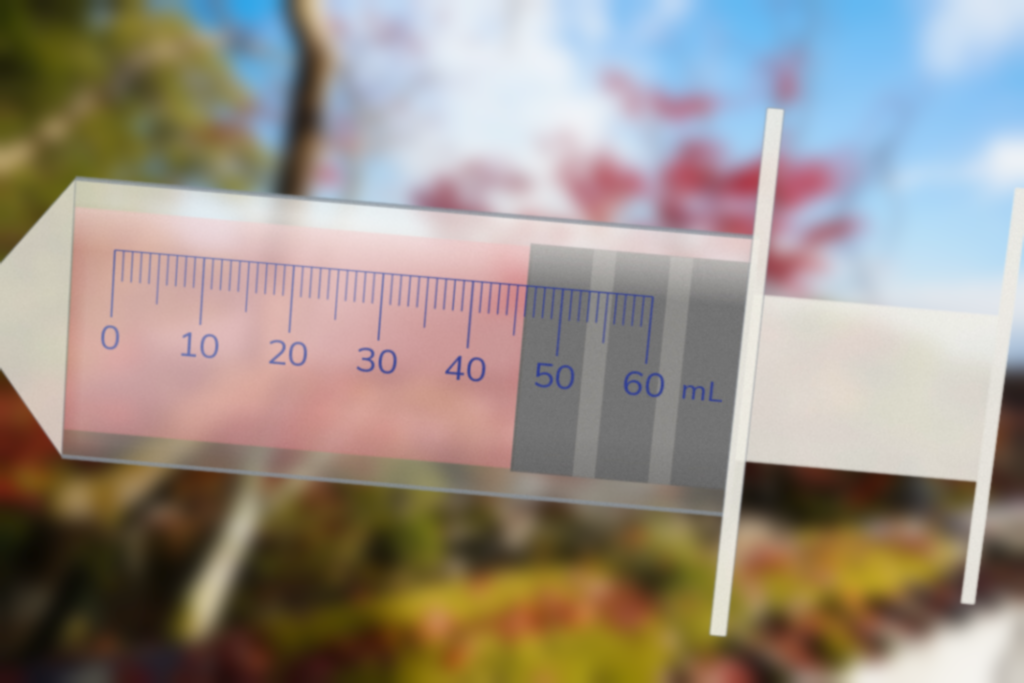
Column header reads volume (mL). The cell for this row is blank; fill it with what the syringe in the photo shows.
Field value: 46 mL
